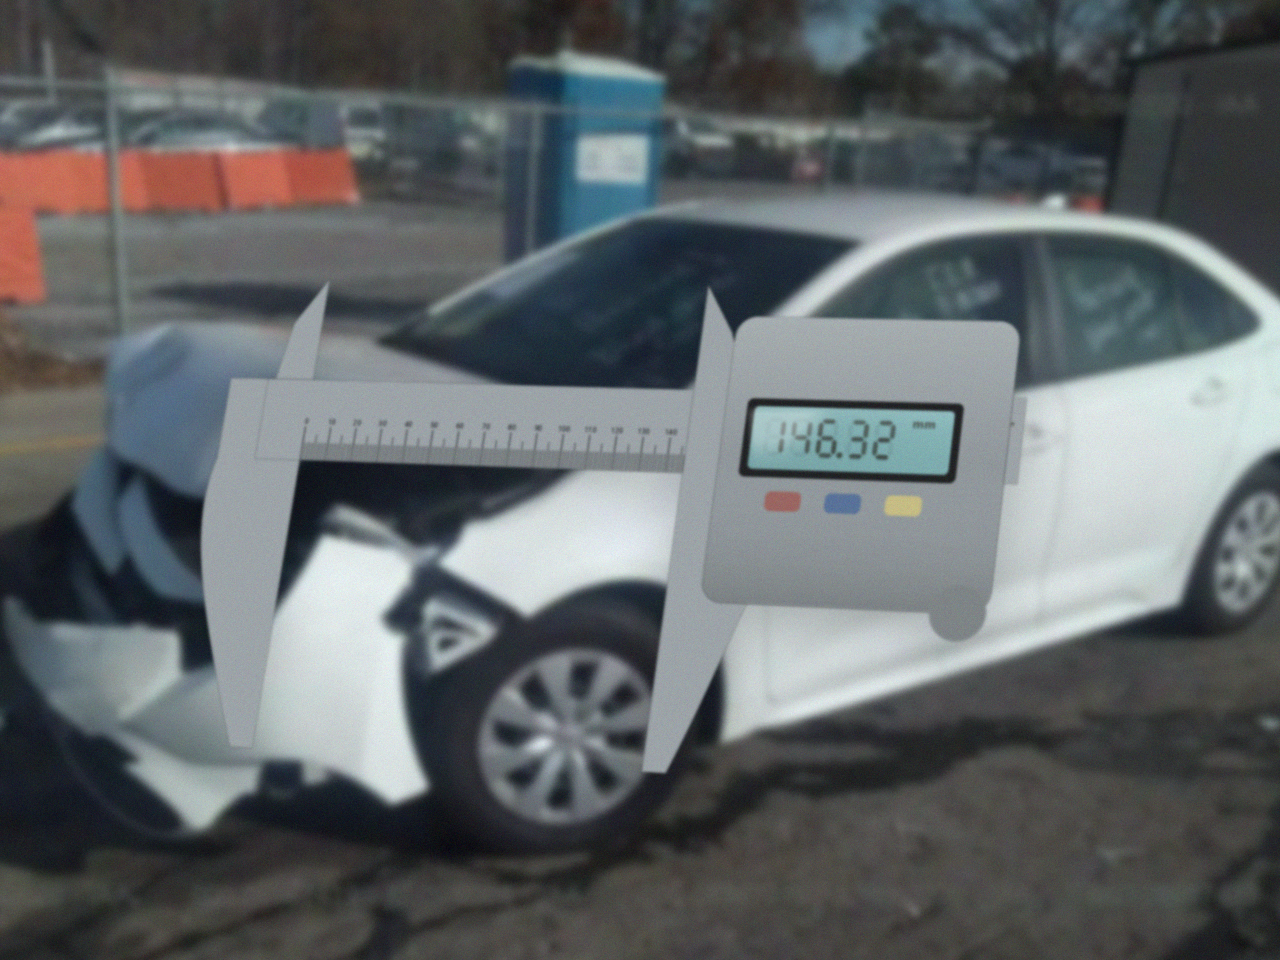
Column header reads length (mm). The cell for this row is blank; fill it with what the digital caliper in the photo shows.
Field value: 146.32 mm
